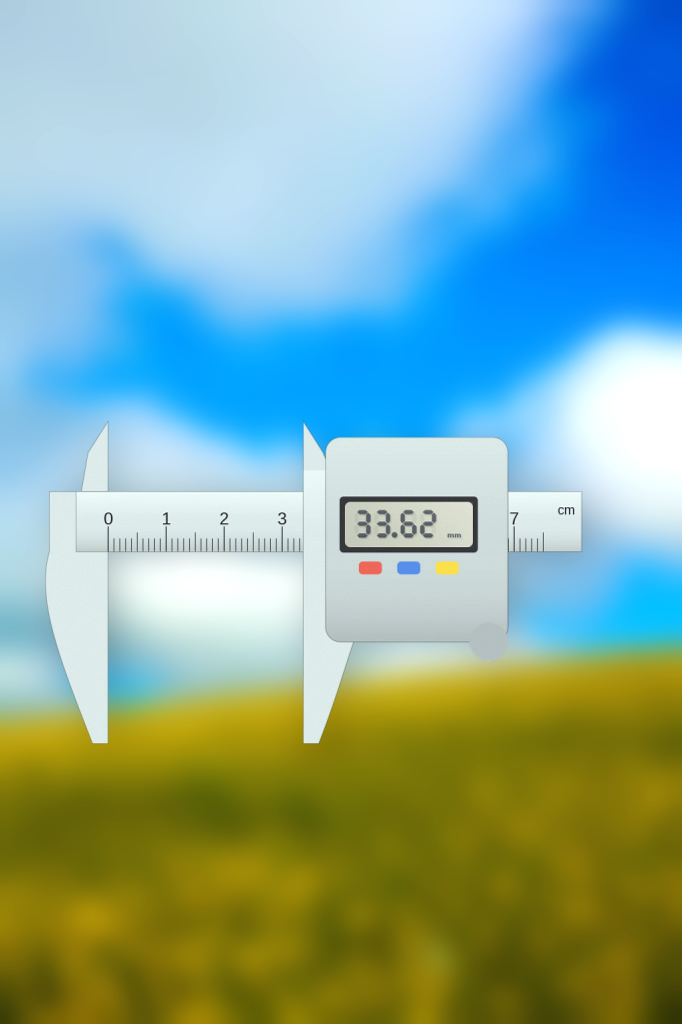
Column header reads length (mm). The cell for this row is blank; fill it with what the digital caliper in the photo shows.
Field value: 33.62 mm
